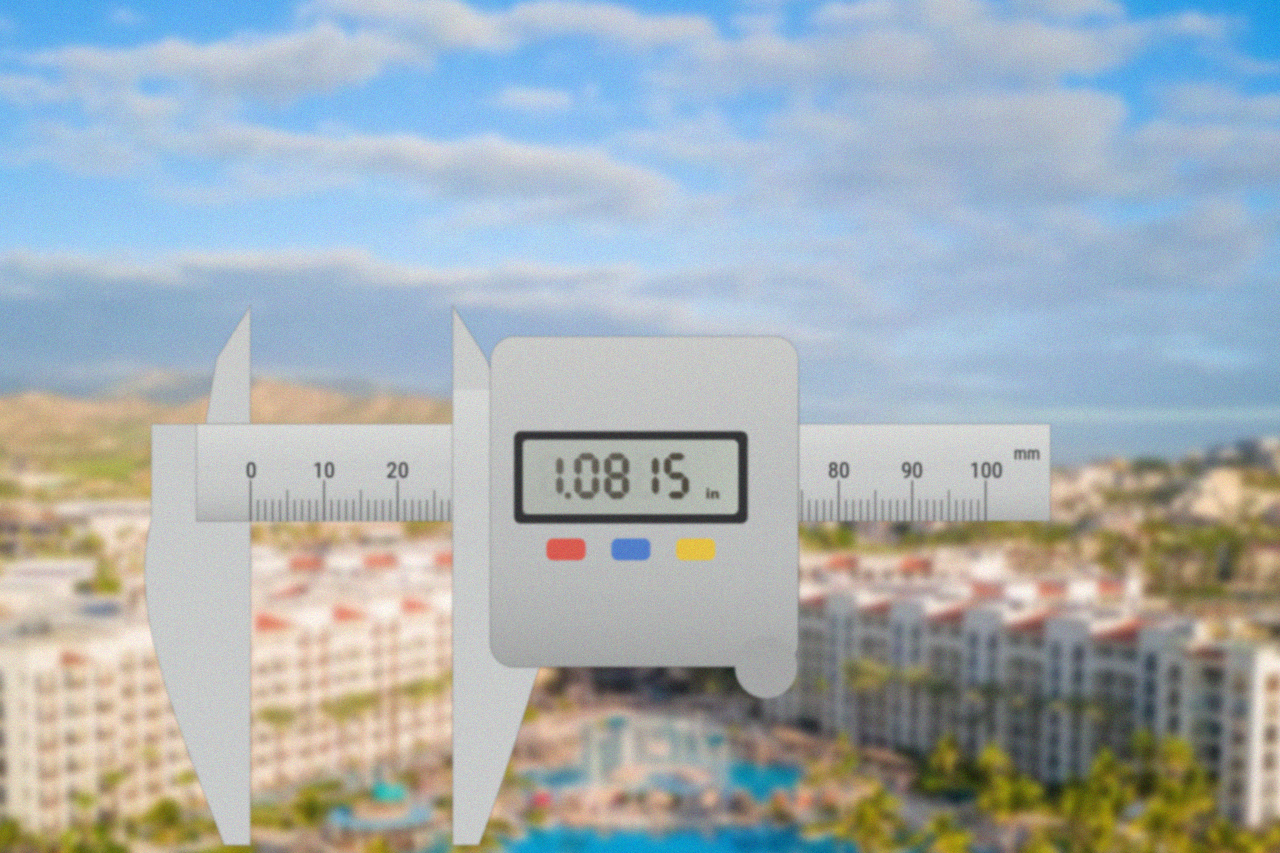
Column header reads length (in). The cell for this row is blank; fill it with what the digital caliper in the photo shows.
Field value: 1.0815 in
